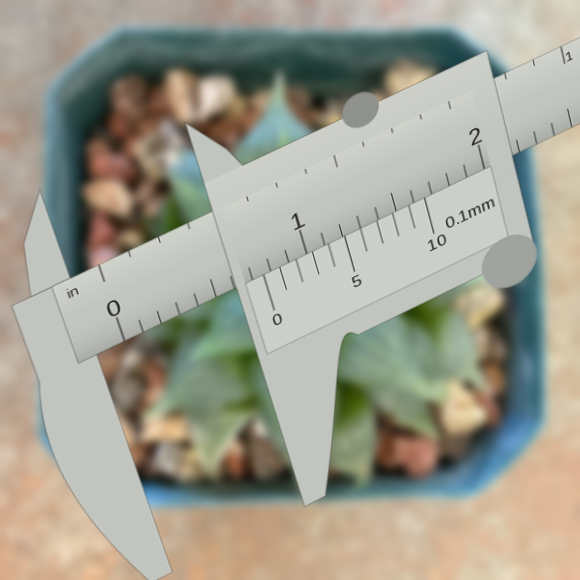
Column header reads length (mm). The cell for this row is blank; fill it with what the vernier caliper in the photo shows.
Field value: 7.6 mm
